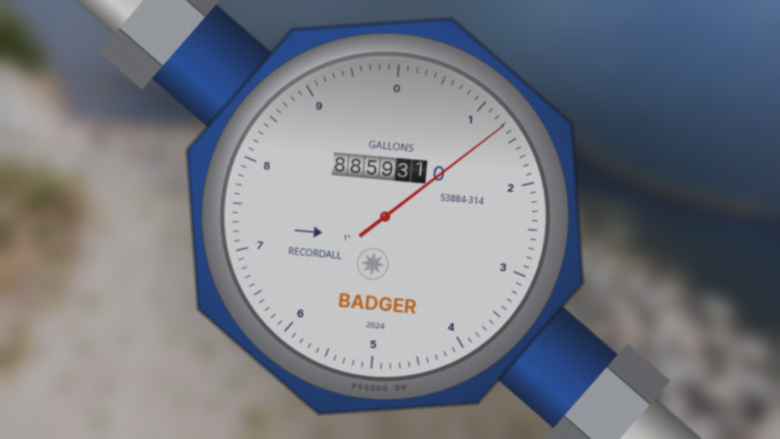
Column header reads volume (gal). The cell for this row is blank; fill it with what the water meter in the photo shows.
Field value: 8859311.3 gal
